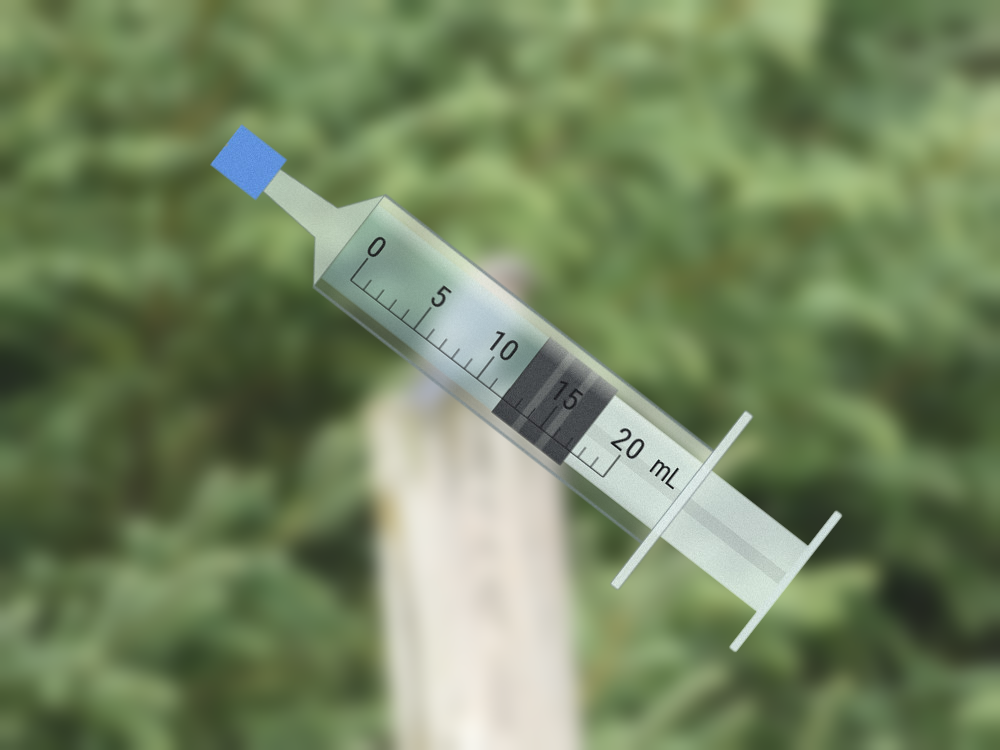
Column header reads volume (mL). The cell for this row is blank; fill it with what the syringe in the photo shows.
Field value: 12 mL
